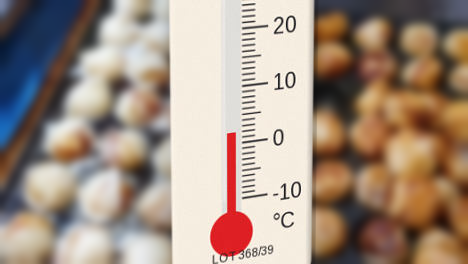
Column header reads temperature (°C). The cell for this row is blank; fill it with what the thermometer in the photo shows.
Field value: 2 °C
